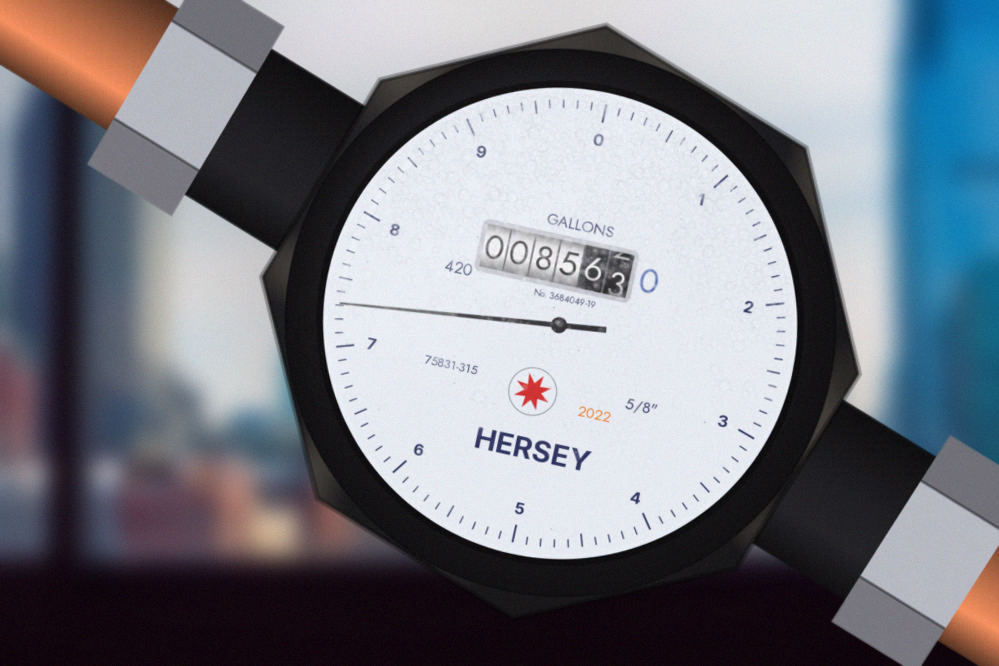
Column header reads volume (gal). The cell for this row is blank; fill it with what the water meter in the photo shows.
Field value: 85627.3 gal
